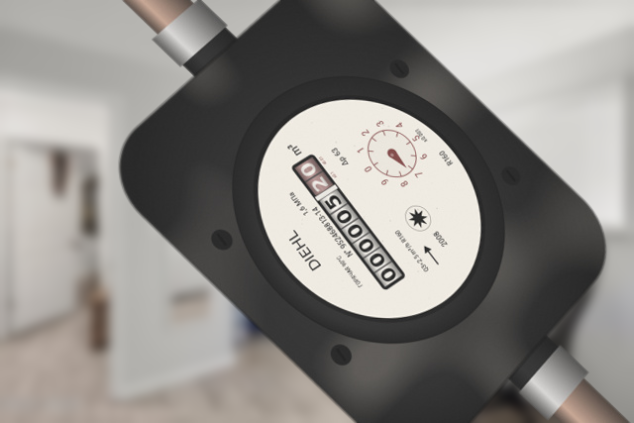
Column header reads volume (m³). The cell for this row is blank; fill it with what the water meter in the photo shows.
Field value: 5.207 m³
